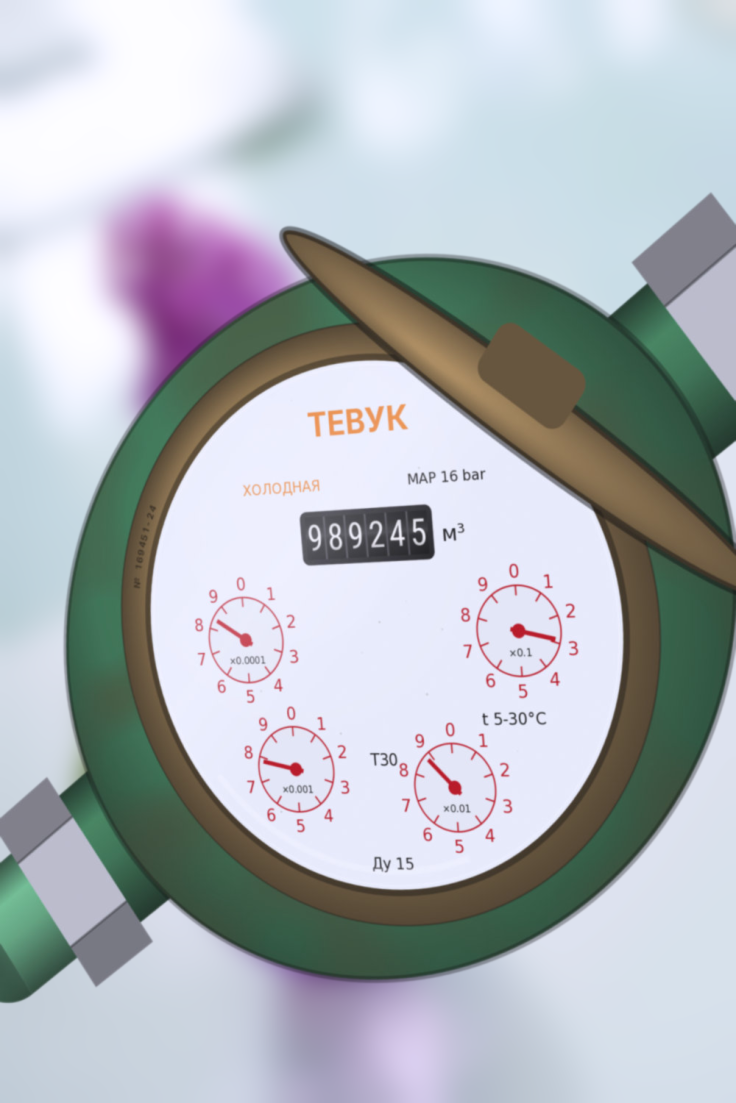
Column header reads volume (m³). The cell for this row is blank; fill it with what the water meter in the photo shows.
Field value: 989245.2878 m³
